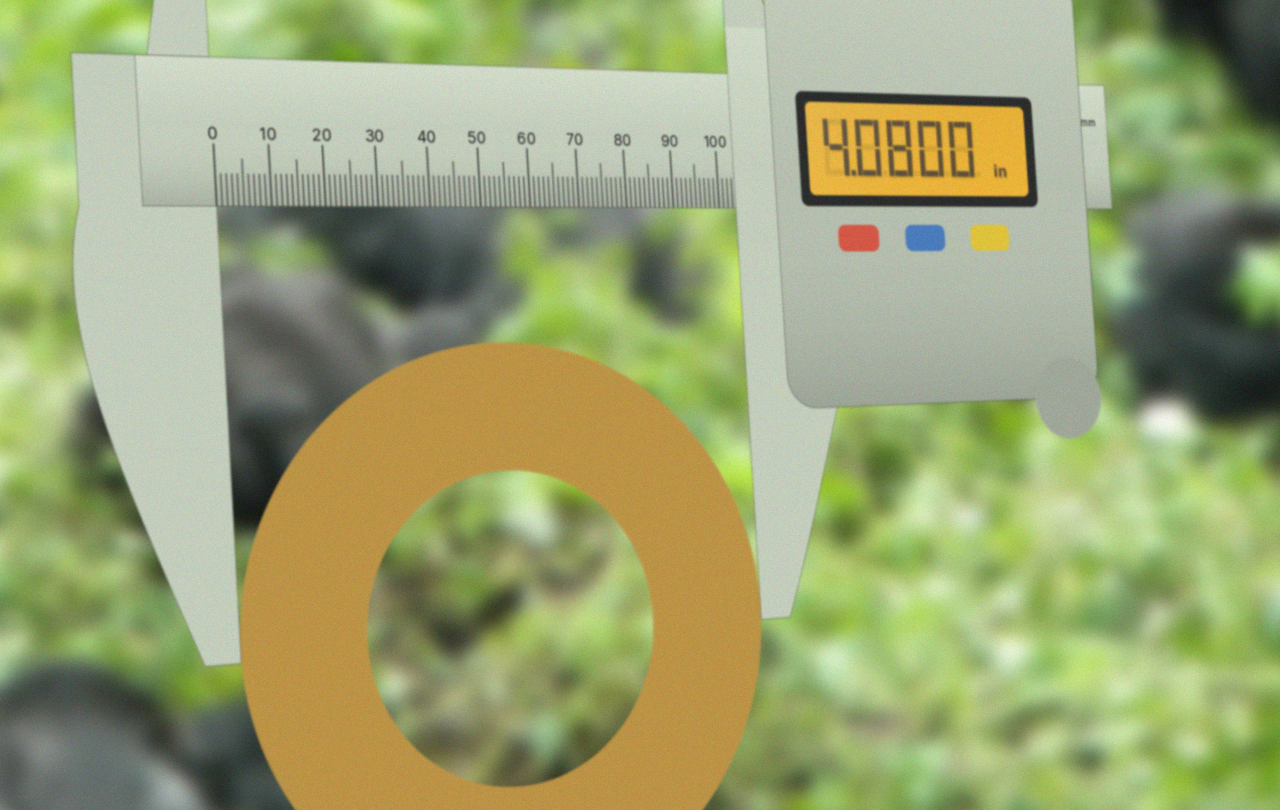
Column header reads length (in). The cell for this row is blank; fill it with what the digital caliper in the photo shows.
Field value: 4.0800 in
